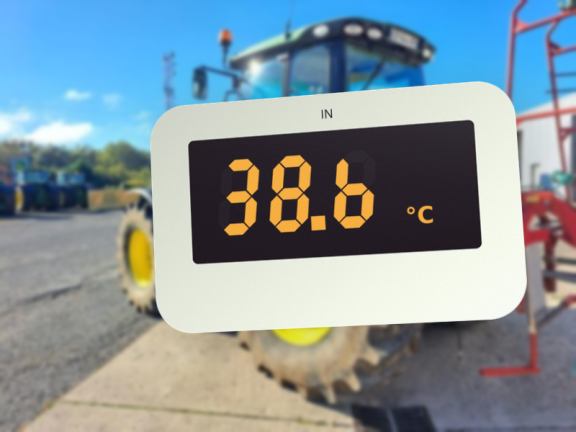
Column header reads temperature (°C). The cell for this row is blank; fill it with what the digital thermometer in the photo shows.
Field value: 38.6 °C
